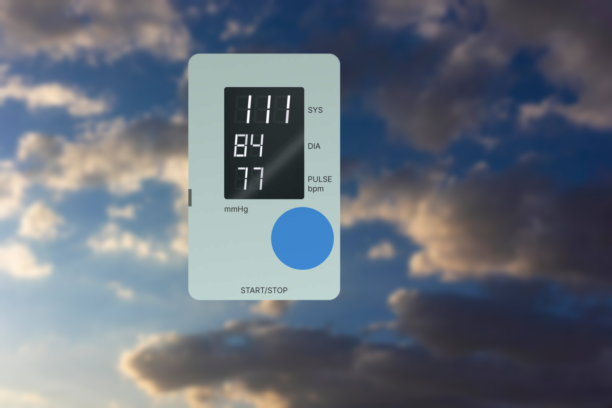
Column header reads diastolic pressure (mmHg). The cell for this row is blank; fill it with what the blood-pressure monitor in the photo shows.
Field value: 84 mmHg
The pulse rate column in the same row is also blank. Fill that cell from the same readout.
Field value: 77 bpm
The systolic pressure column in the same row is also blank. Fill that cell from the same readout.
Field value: 111 mmHg
